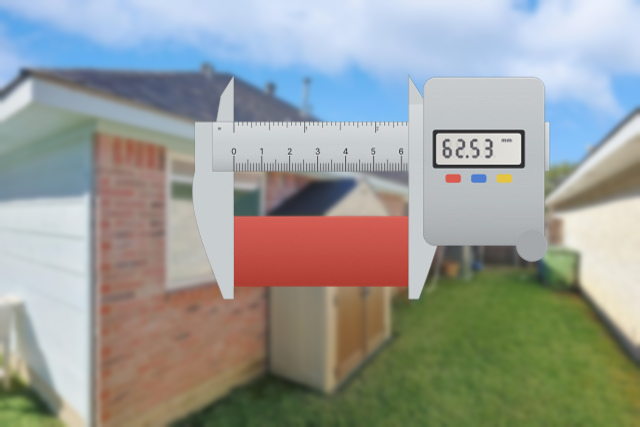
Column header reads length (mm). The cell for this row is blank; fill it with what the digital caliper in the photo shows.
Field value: 62.53 mm
